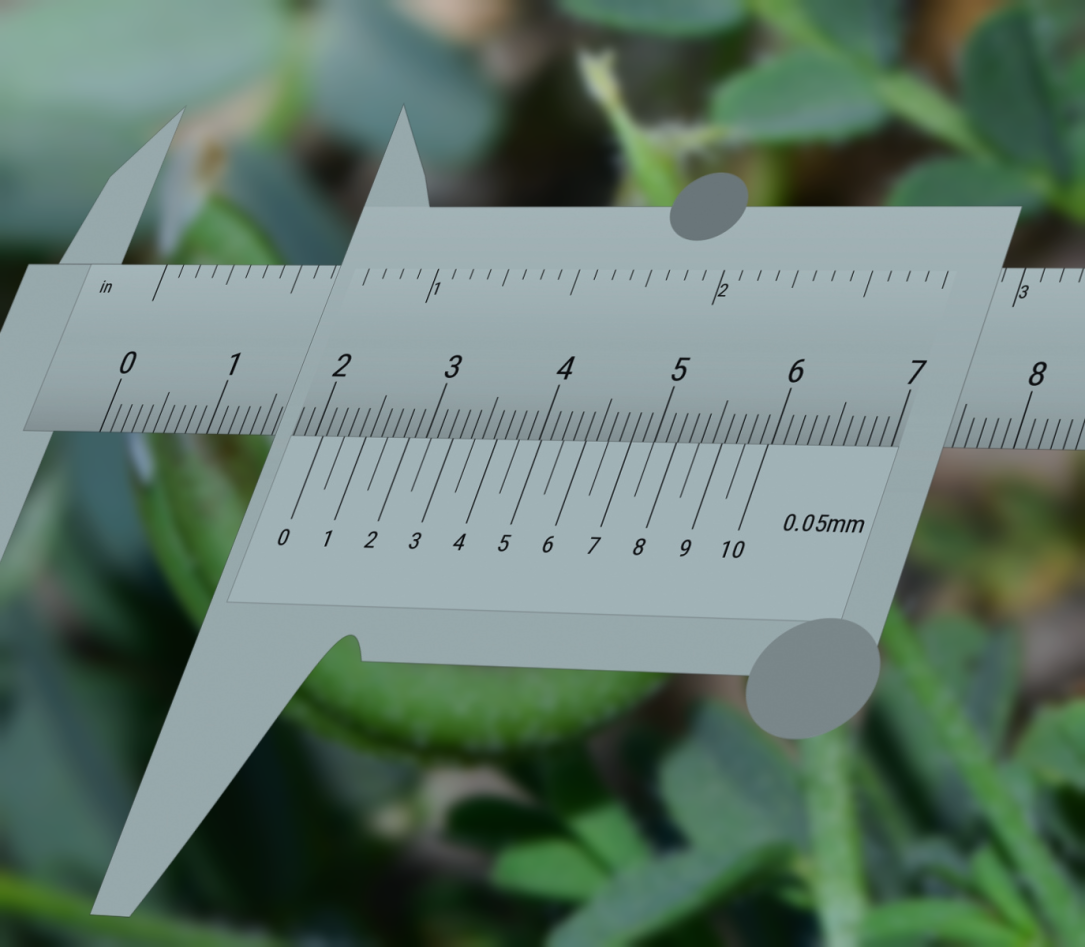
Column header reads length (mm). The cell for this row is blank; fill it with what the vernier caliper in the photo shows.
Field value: 20.7 mm
